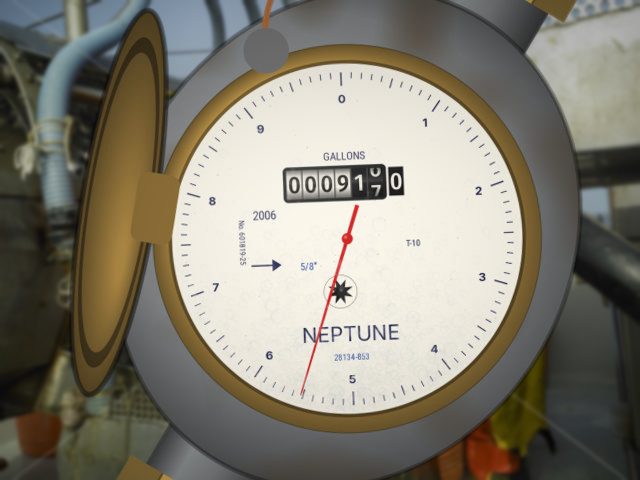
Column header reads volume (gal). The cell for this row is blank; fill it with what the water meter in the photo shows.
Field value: 9165.5 gal
